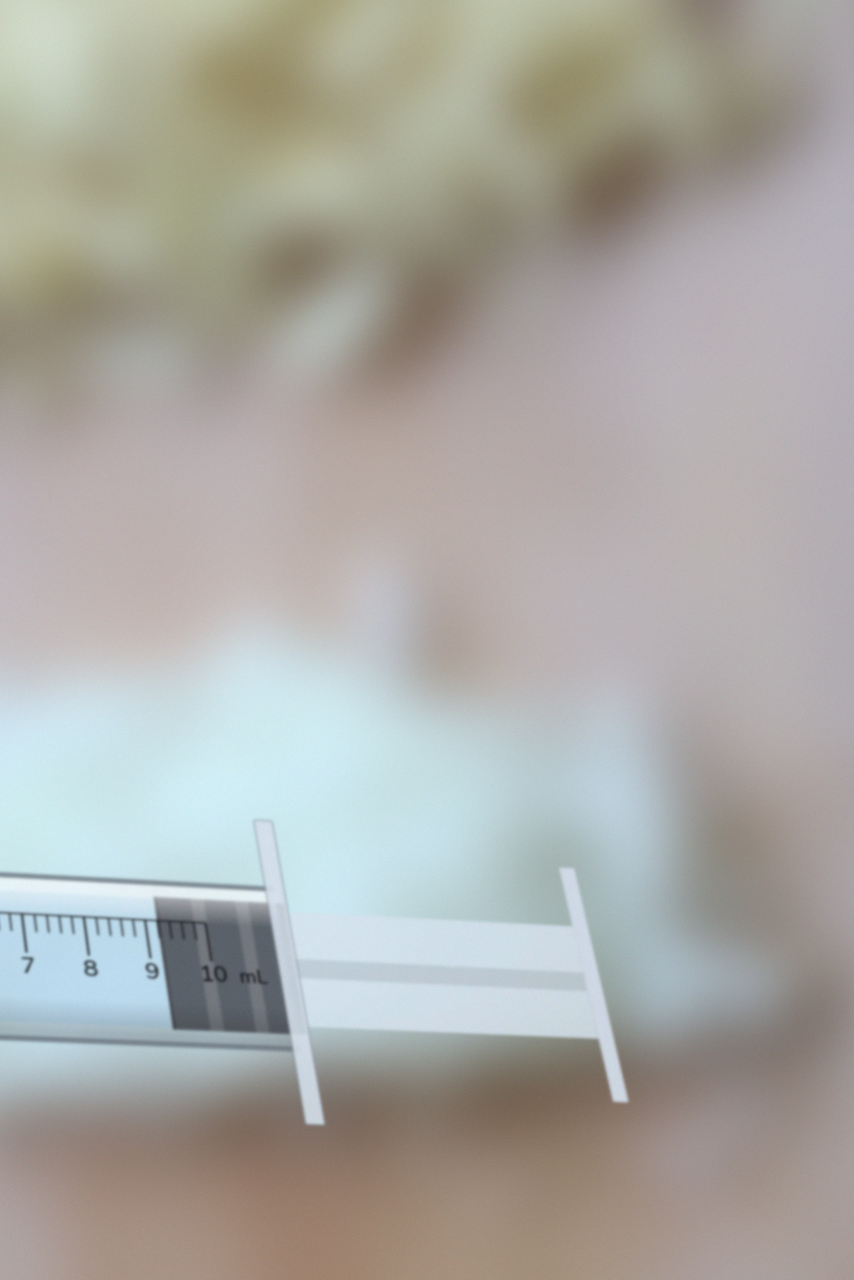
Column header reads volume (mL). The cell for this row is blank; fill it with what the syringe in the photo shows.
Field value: 9.2 mL
